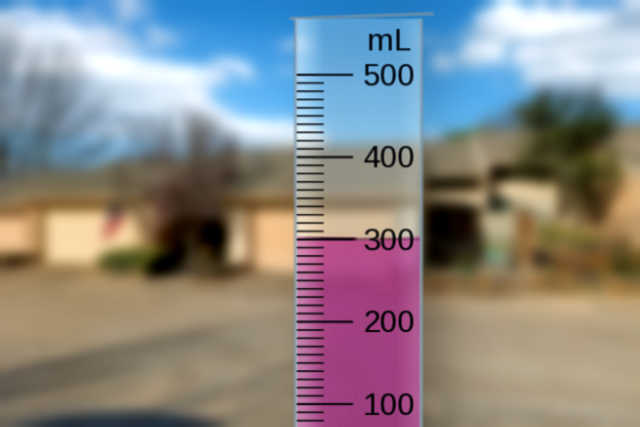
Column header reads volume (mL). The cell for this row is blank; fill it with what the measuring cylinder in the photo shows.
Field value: 300 mL
